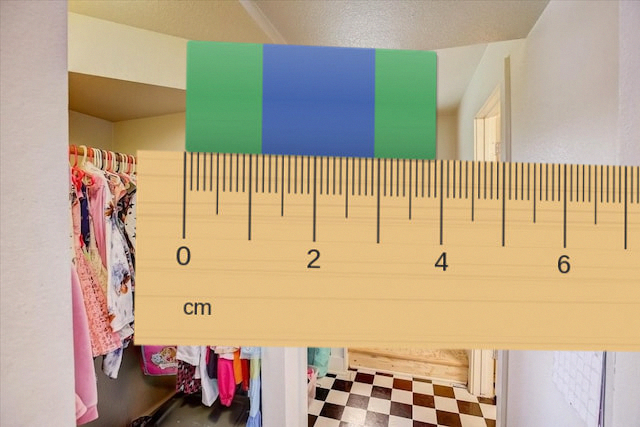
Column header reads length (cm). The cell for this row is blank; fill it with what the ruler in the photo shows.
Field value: 3.9 cm
